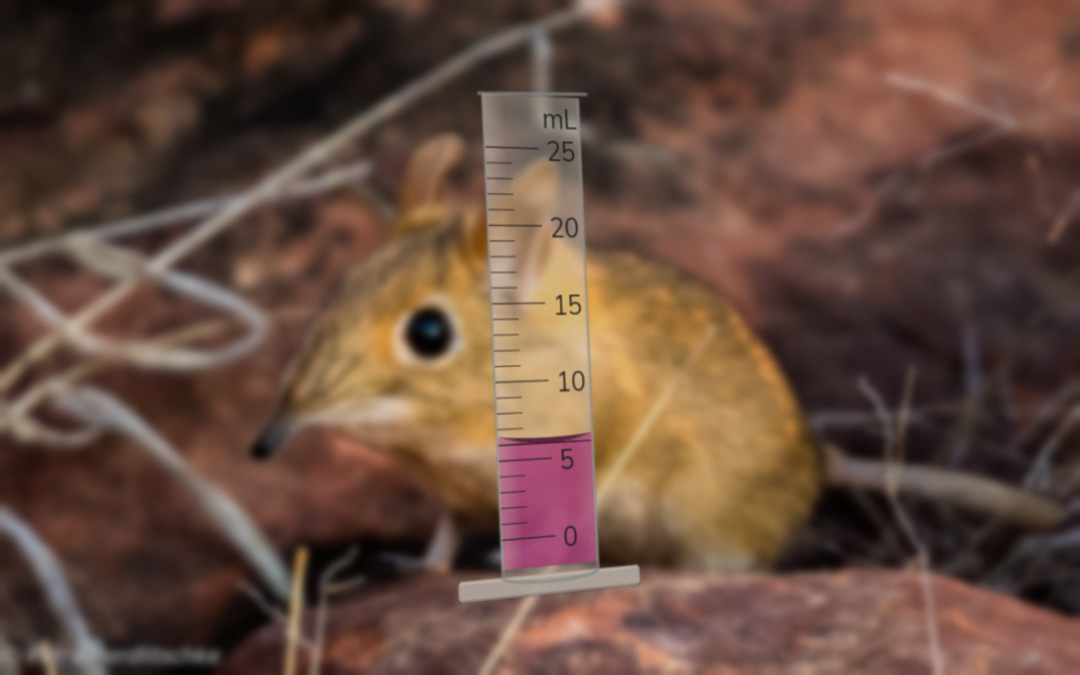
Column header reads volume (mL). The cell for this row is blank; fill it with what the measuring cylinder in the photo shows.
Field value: 6 mL
